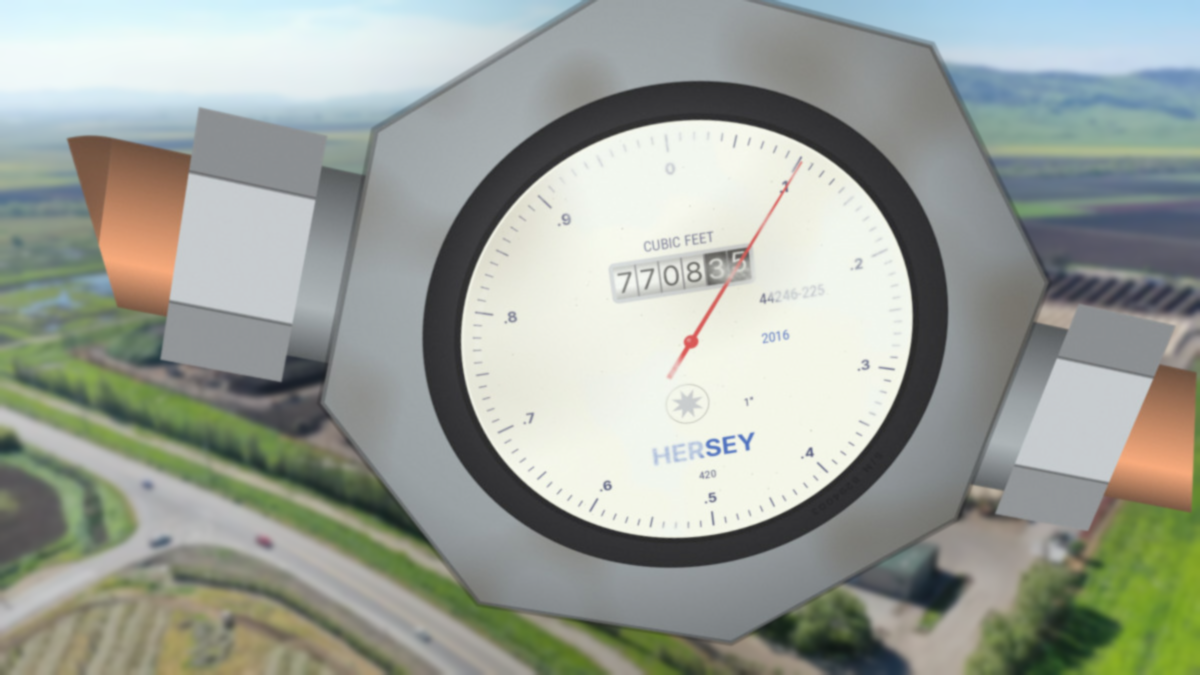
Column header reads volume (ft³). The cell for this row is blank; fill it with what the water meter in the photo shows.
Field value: 770835.10 ft³
